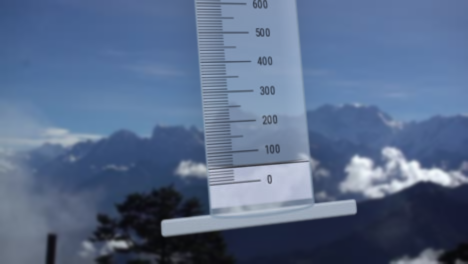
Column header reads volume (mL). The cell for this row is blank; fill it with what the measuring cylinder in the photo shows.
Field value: 50 mL
